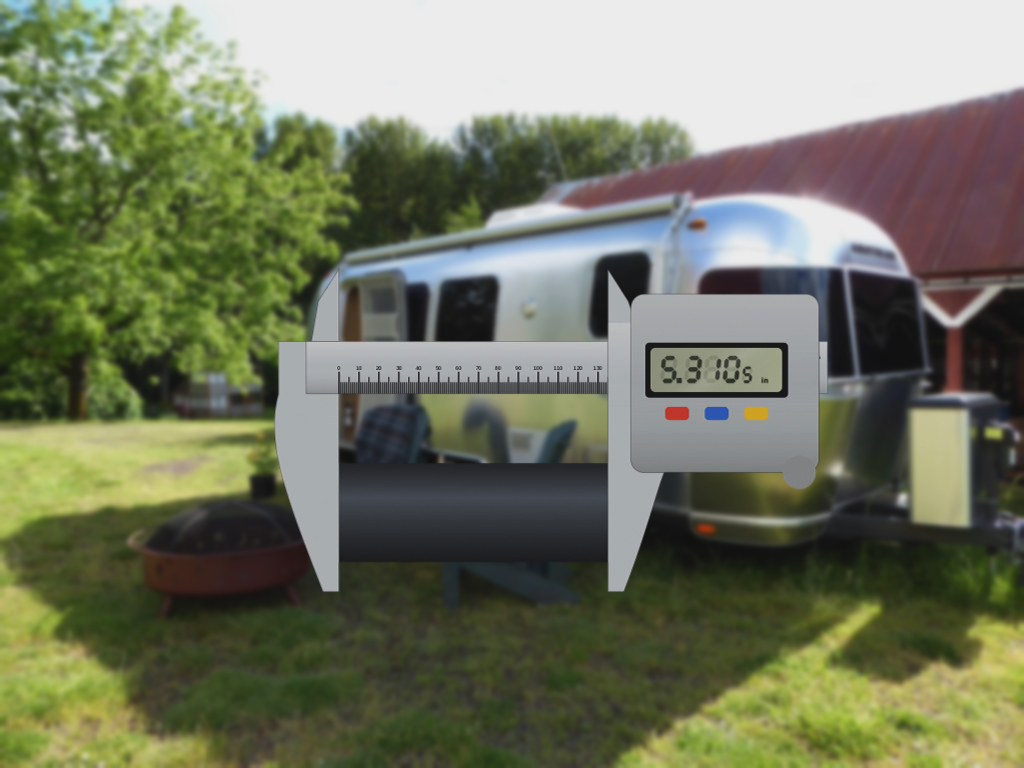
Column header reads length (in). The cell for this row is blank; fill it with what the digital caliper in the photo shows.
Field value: 5.3105 in
